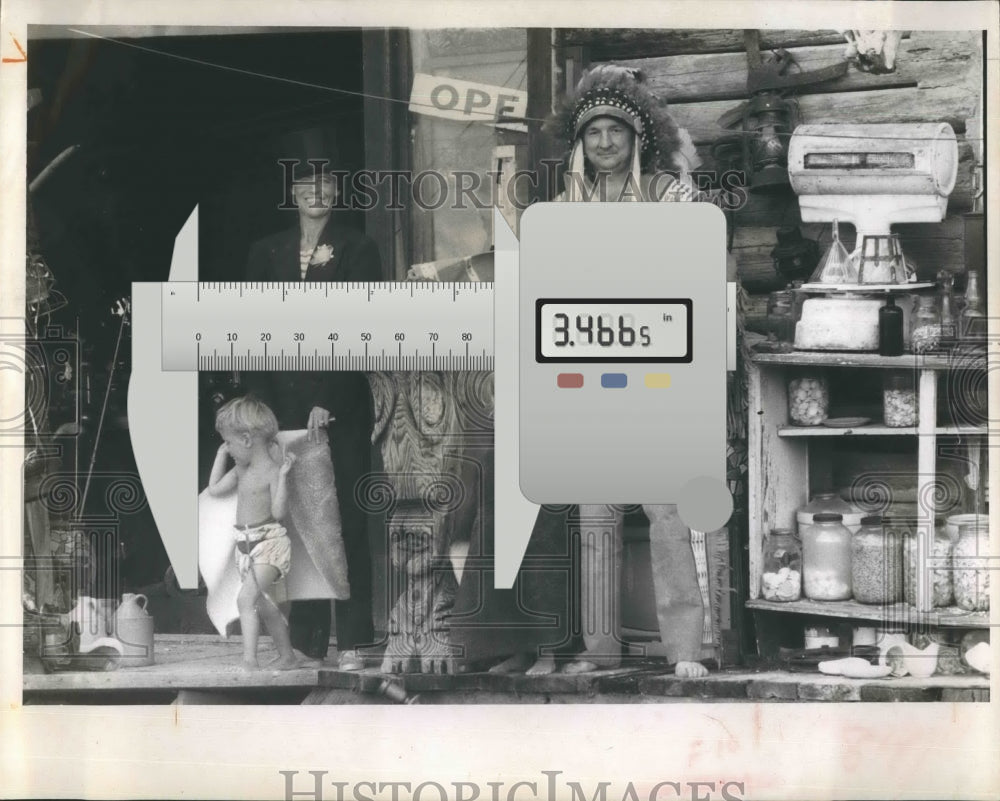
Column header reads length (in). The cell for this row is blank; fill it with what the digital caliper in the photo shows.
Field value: 3.4665 in
